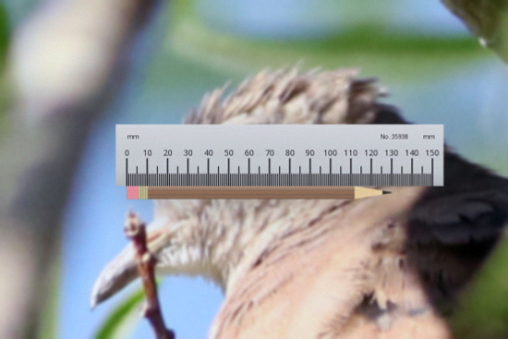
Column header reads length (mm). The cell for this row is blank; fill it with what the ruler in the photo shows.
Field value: 130 mm
